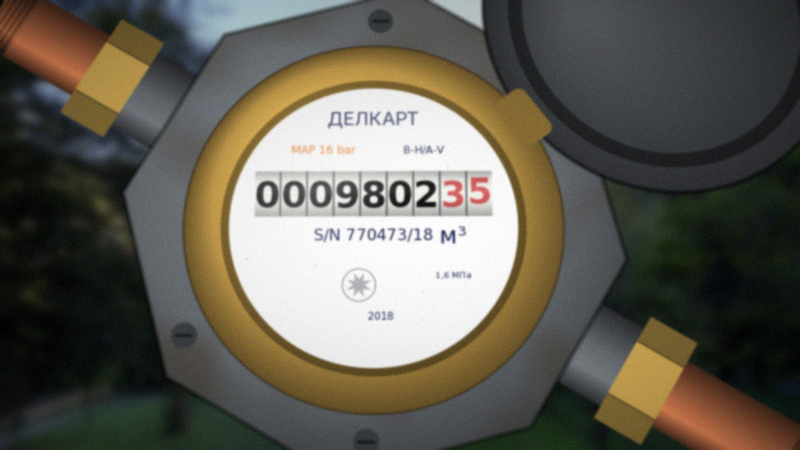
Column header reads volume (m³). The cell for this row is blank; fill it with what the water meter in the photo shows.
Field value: 9802.35 m³
